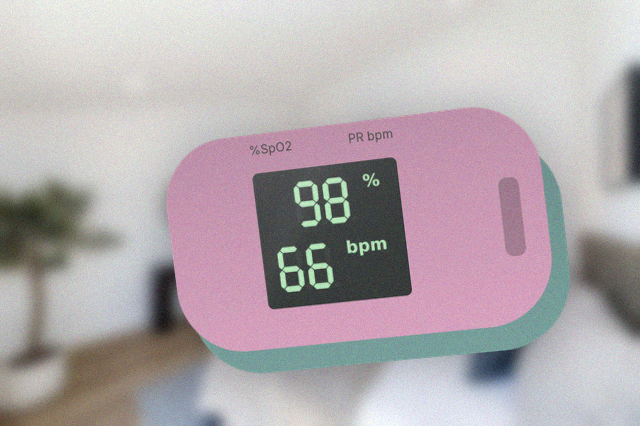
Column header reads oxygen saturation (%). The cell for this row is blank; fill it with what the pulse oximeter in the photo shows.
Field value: 98 %
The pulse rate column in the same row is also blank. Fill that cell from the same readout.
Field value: 66 bpm
